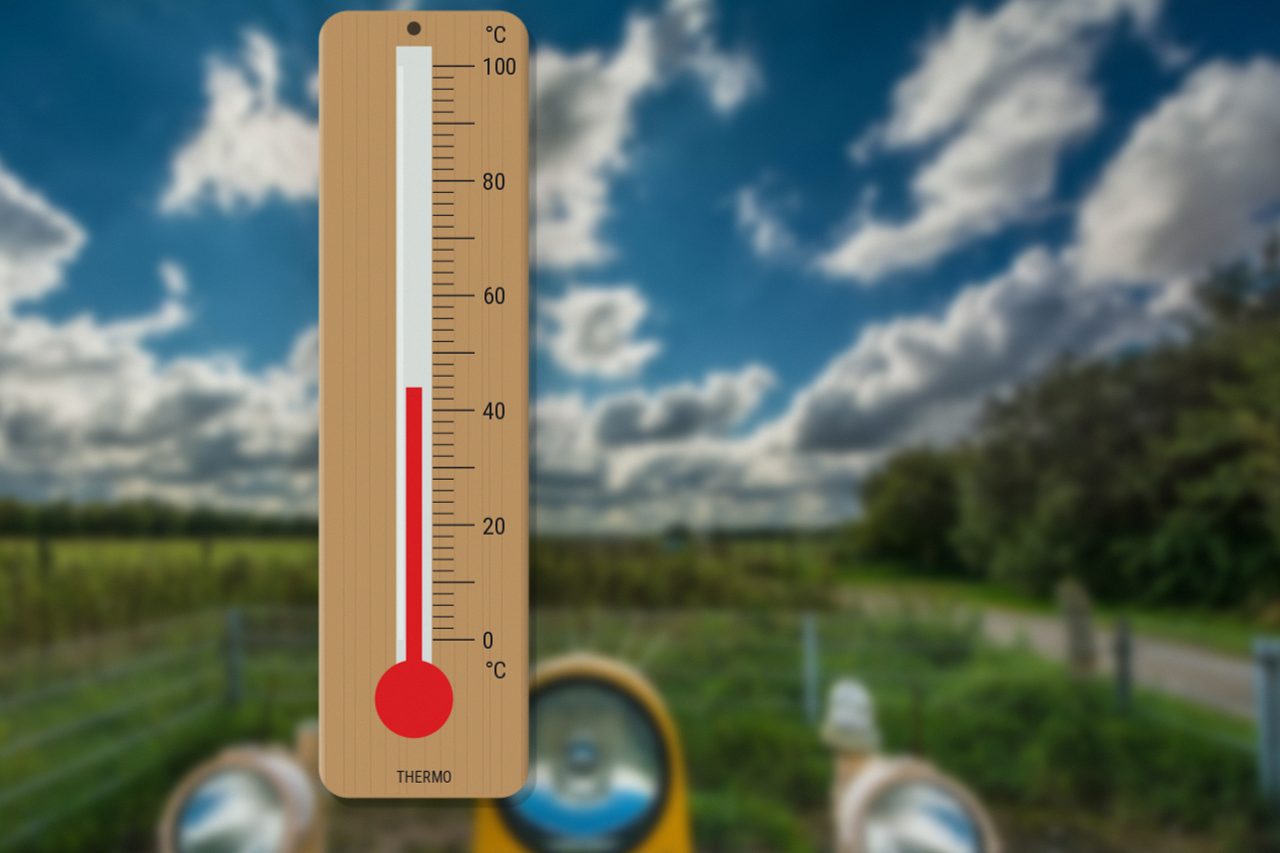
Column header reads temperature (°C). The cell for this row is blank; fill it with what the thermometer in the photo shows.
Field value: 44 °C
